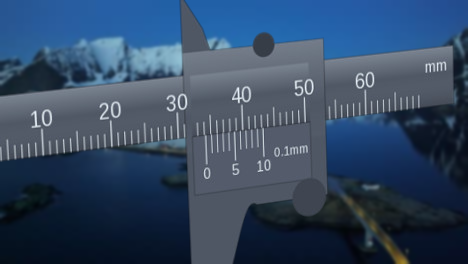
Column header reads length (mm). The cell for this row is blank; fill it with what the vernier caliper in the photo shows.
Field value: 34.2 mm
